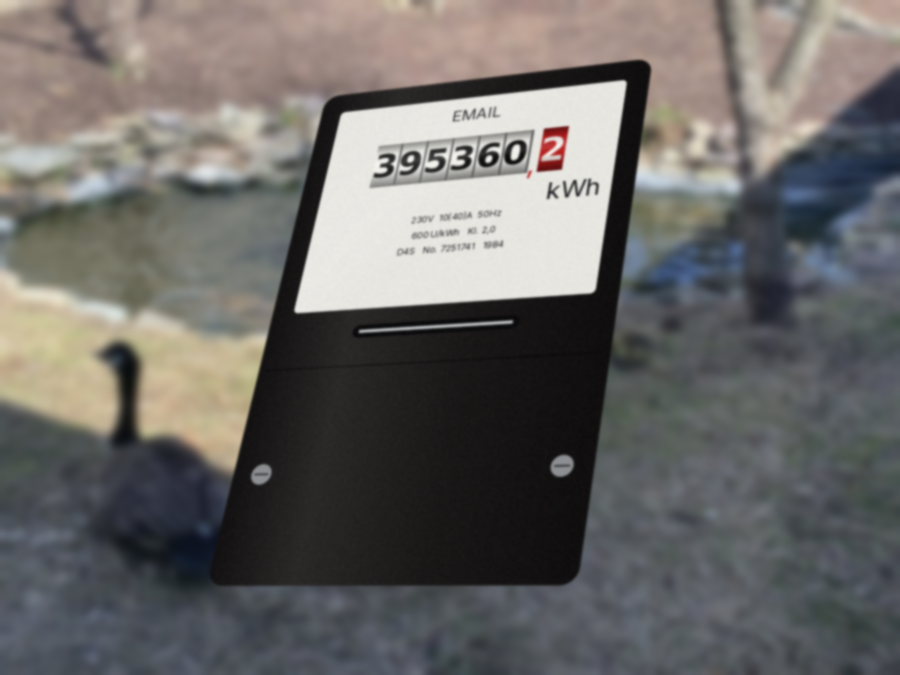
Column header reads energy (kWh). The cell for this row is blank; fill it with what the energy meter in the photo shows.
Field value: 395360.2 kWh
